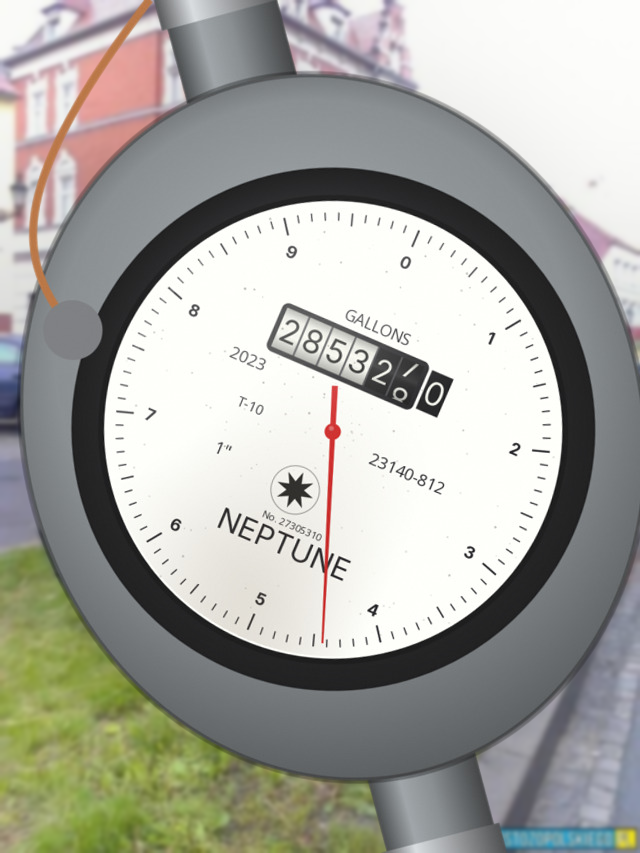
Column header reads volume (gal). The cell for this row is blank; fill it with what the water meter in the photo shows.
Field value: 2853274.4 gal
